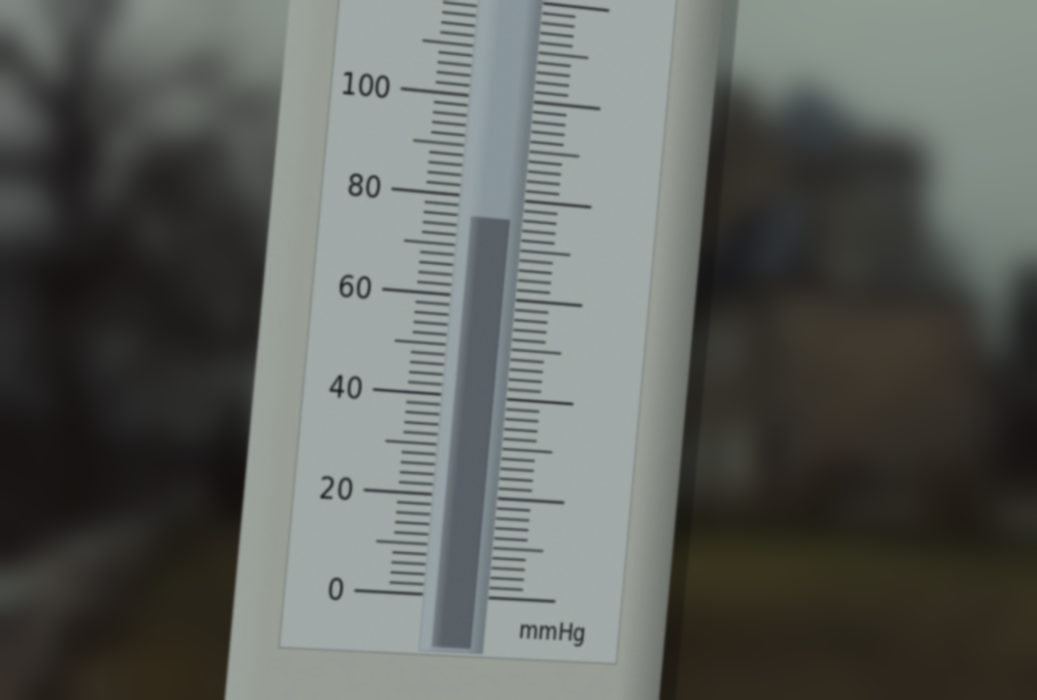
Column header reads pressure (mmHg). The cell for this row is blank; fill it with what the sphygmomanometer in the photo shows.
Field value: 76 mmHg
